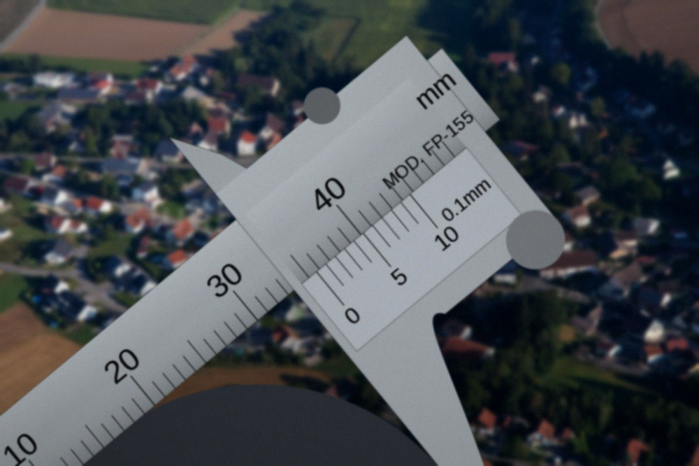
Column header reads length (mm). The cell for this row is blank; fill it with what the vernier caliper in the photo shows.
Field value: 35.7 mm
